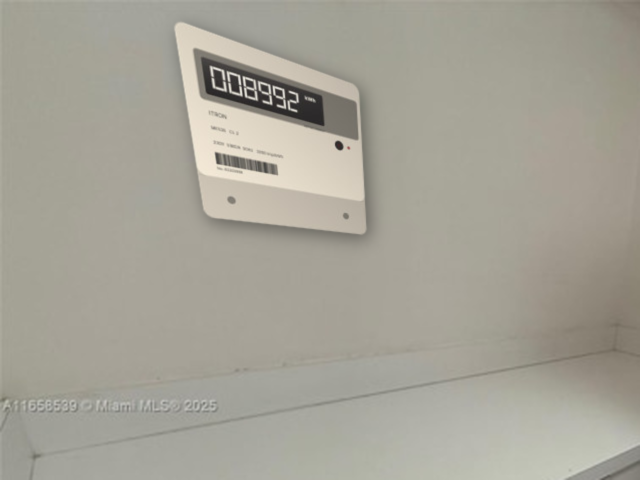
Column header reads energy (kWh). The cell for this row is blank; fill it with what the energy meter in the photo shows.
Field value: 8992 kWh
